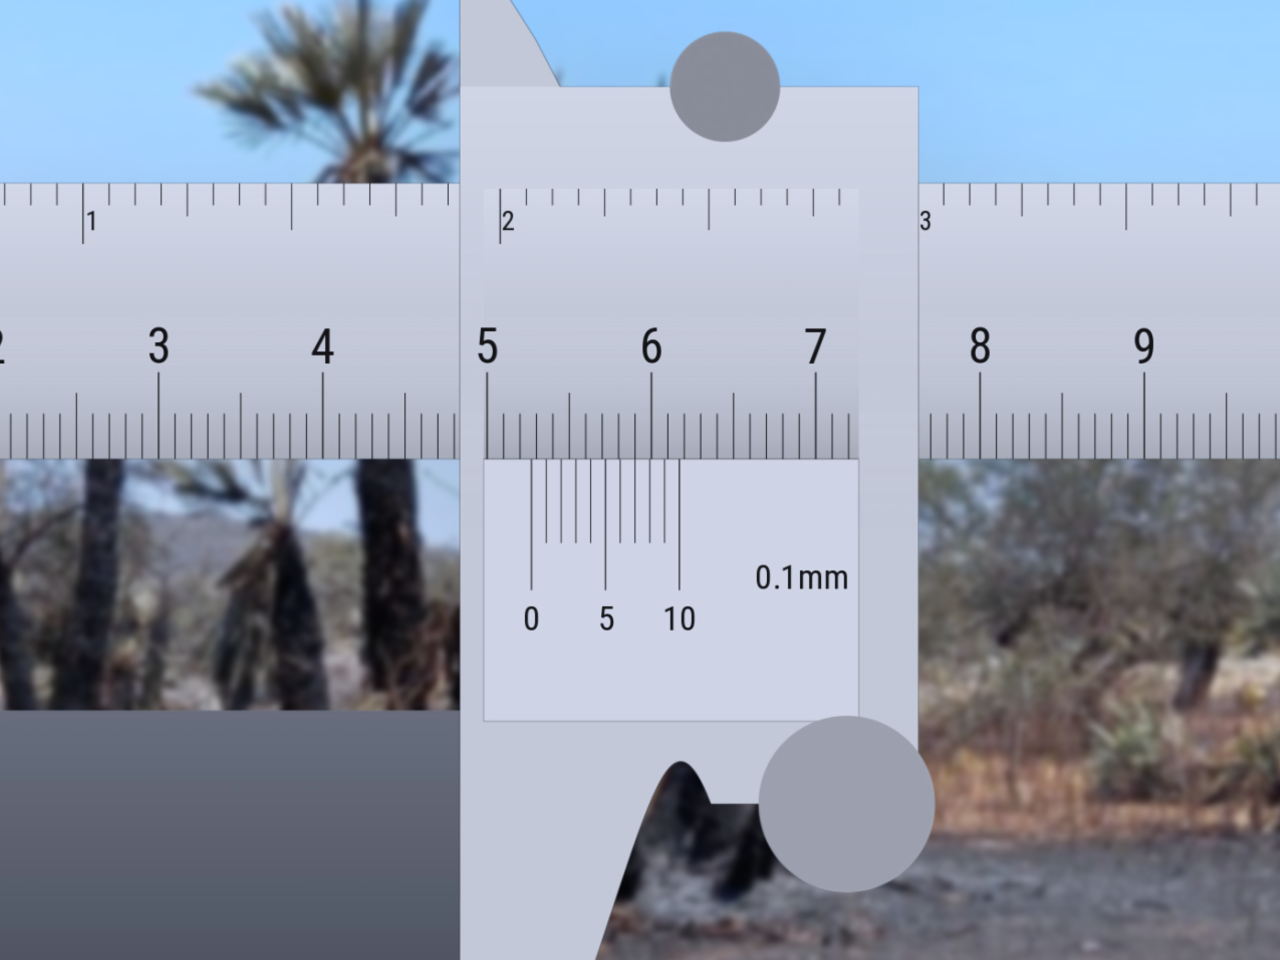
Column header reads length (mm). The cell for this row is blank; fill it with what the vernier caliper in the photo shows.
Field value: 52.7 mm
